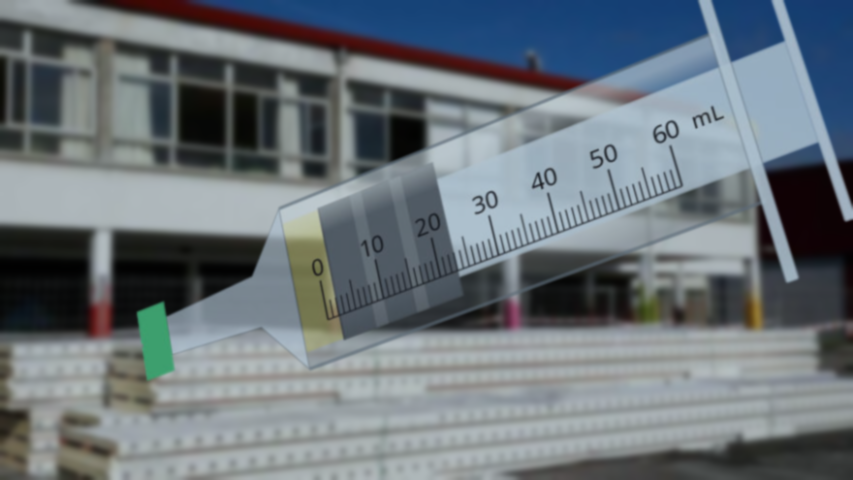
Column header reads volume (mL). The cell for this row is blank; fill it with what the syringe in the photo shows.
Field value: 2 mL
